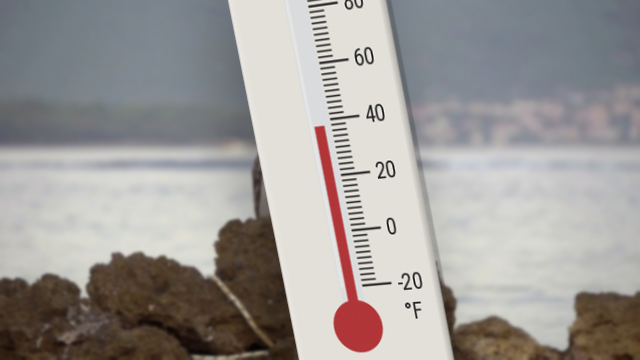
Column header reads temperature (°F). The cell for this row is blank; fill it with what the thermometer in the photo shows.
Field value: 38 °F
